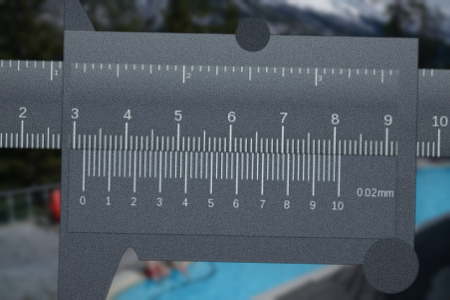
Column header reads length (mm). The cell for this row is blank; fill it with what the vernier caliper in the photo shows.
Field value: 32.0 mm
